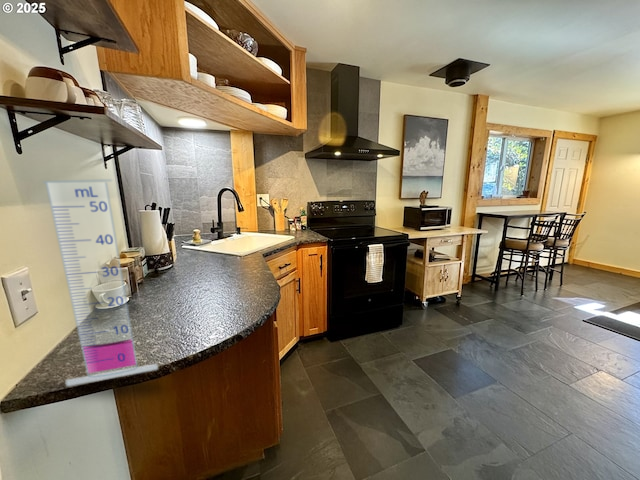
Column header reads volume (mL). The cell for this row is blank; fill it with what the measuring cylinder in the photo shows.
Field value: 5 mL
